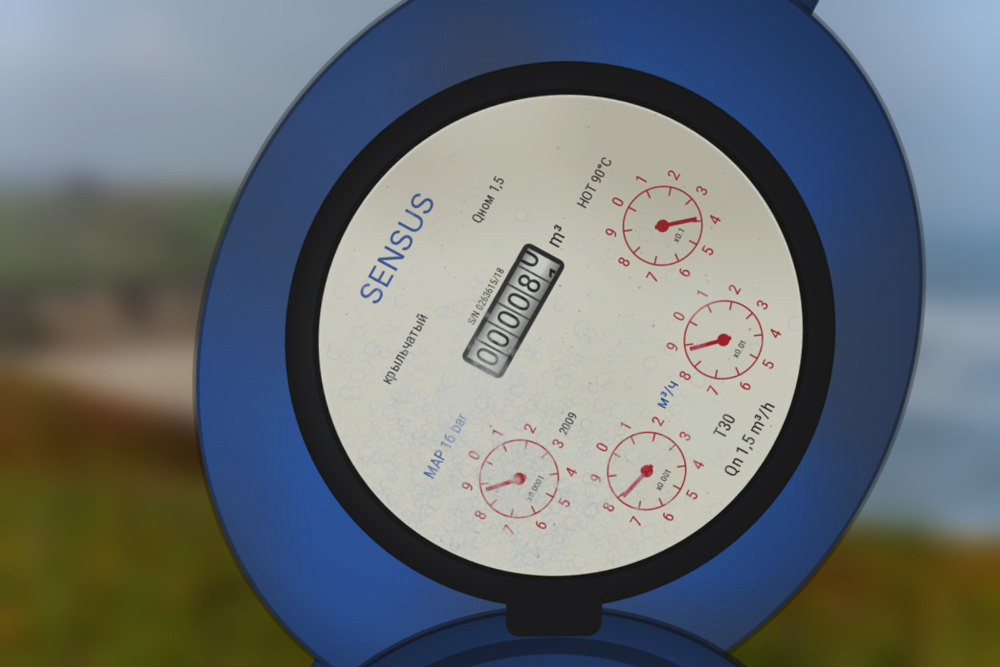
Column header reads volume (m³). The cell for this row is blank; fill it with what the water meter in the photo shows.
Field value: 80.3878 m³
